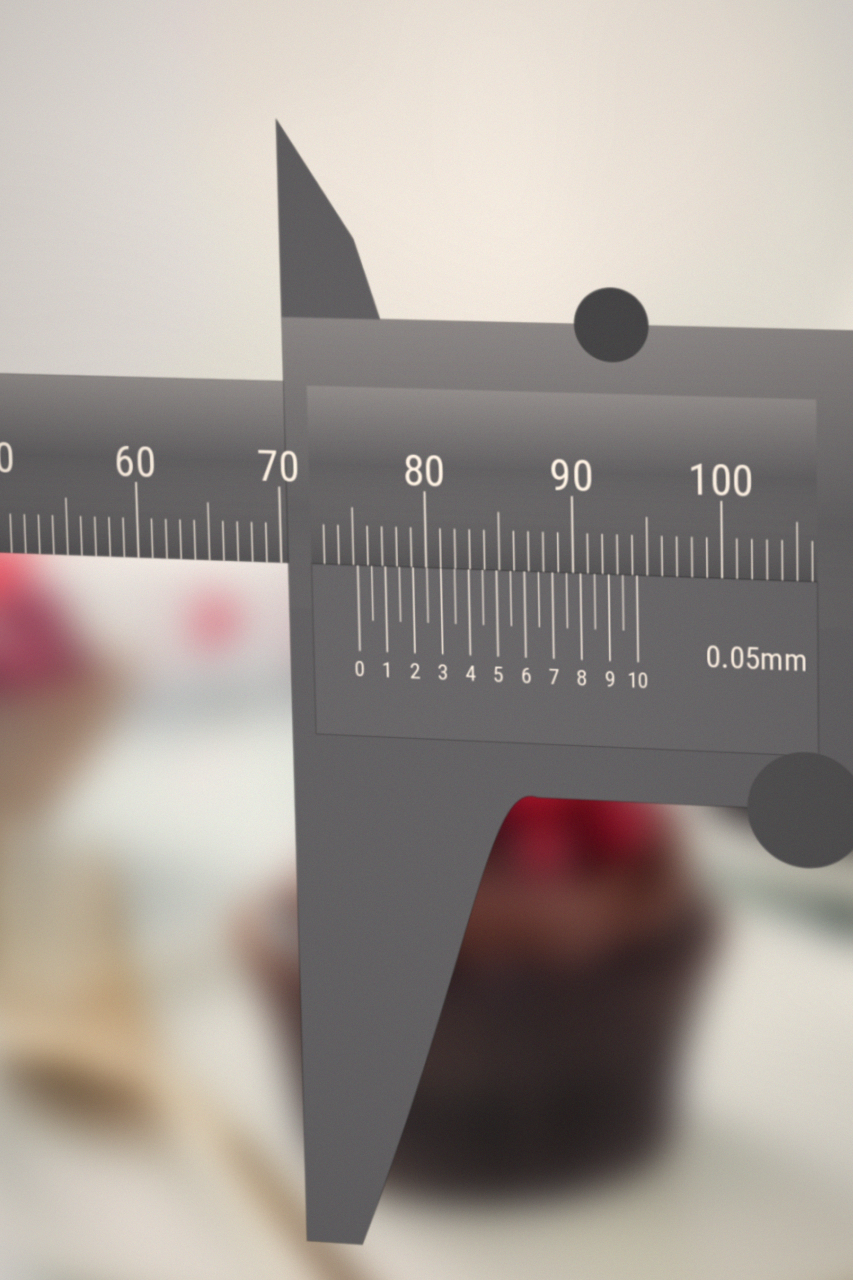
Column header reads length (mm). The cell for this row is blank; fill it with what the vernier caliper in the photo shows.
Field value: 75.3 mm
